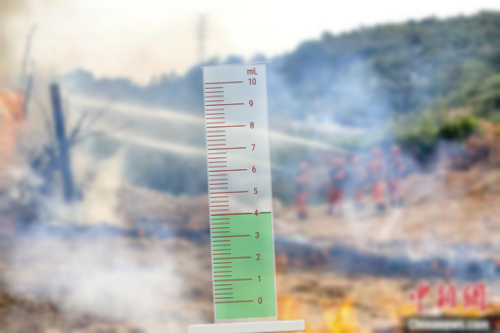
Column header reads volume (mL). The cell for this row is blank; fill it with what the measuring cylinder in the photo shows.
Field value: 4 mL
